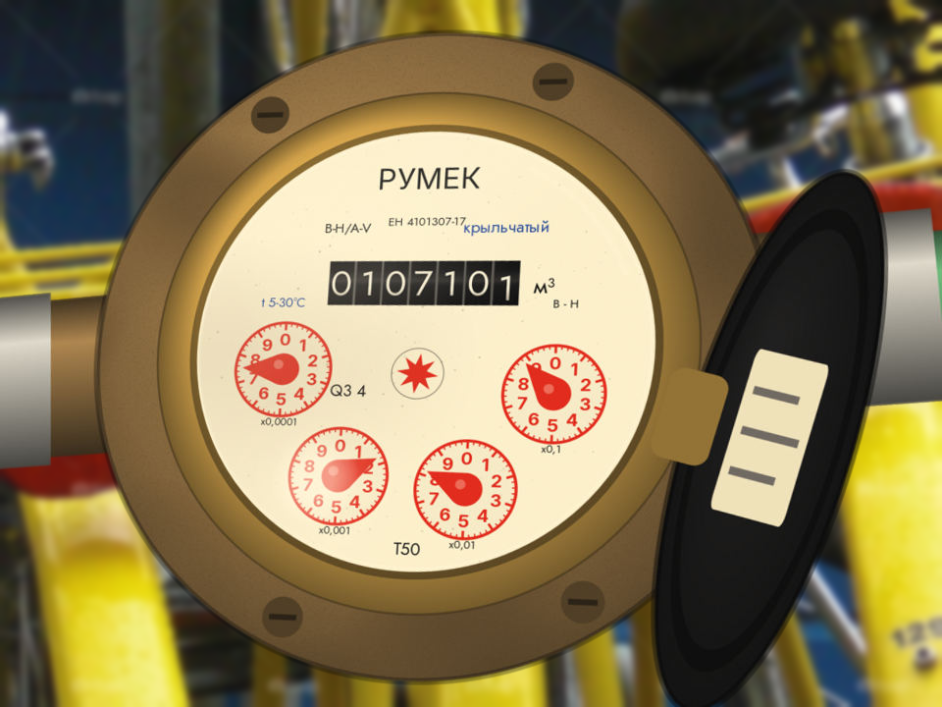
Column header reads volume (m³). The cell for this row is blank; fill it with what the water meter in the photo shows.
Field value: 107100.8817 m³
